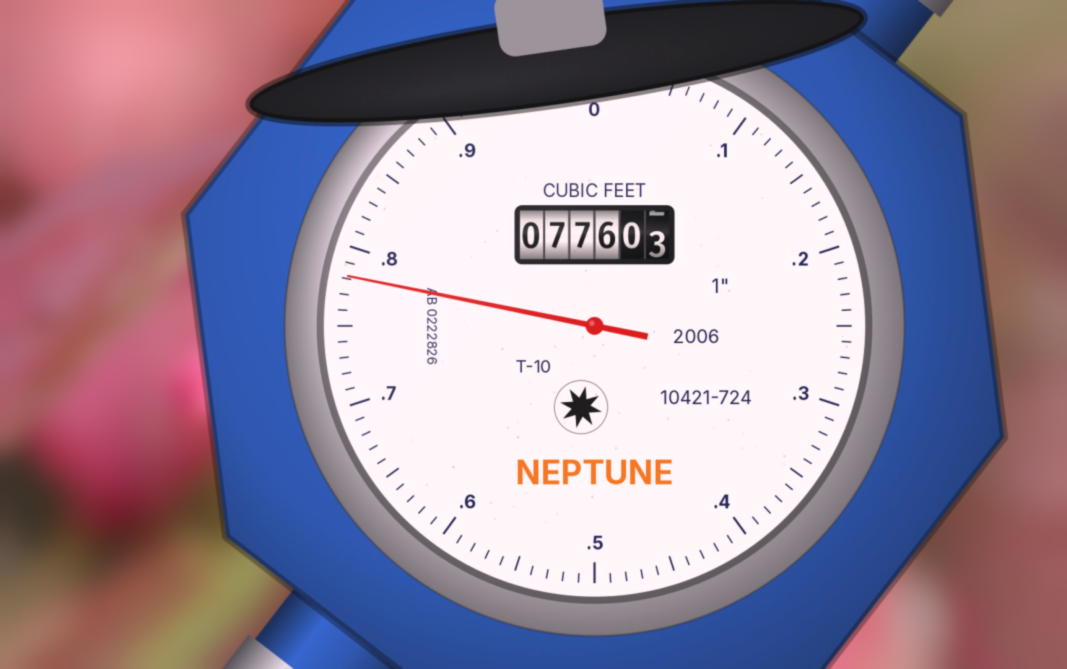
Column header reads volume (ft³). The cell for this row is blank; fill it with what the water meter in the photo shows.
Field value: 77602.78 ft³
